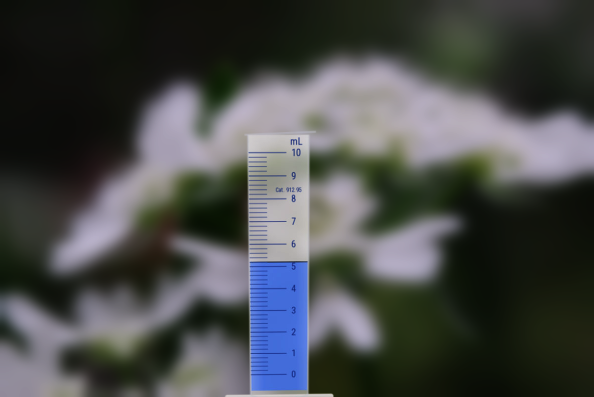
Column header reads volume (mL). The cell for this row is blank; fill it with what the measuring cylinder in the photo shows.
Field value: 5.2 mL
